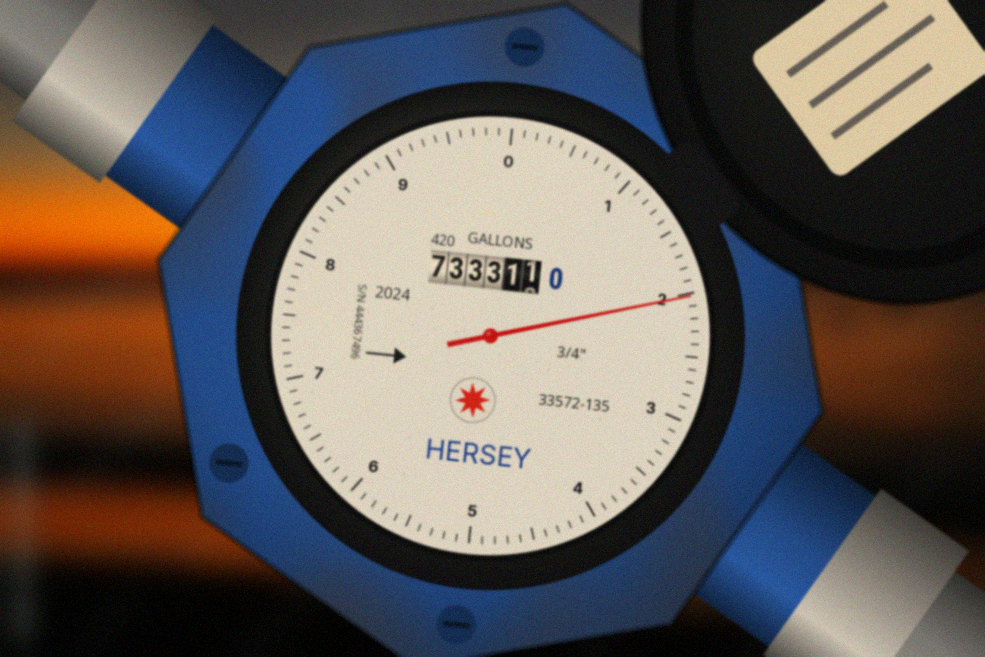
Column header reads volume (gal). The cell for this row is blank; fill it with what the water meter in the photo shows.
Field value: 7333112.0 gal
